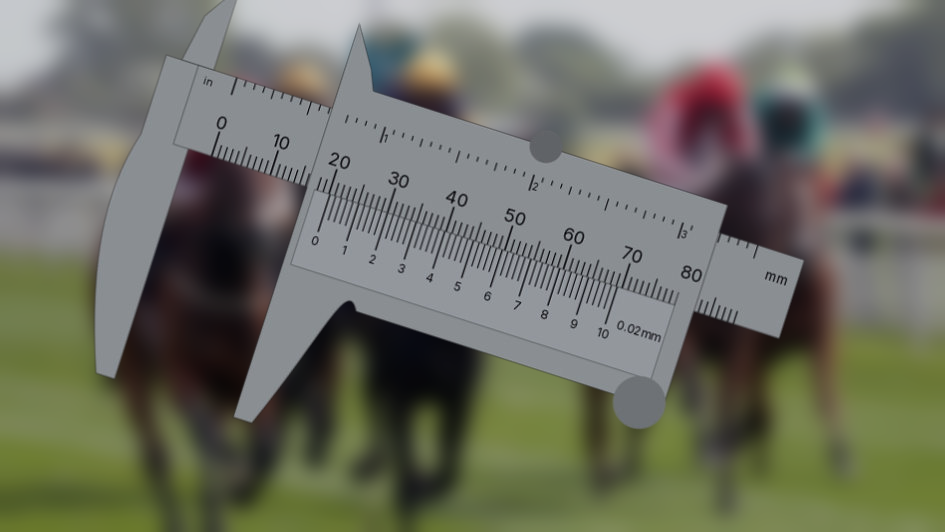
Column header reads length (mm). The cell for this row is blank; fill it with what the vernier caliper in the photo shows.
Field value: 20.2 mm
